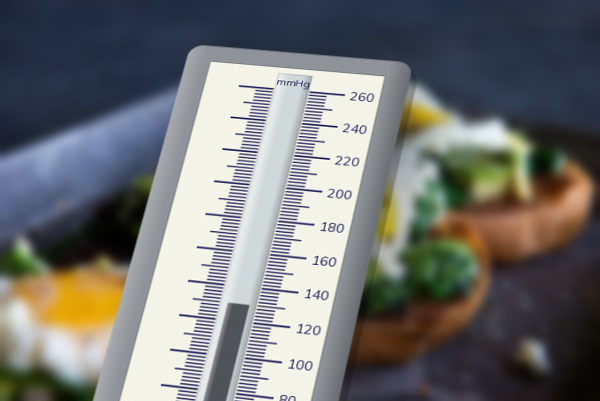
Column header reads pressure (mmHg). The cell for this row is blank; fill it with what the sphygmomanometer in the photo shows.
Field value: 130 mmHg
